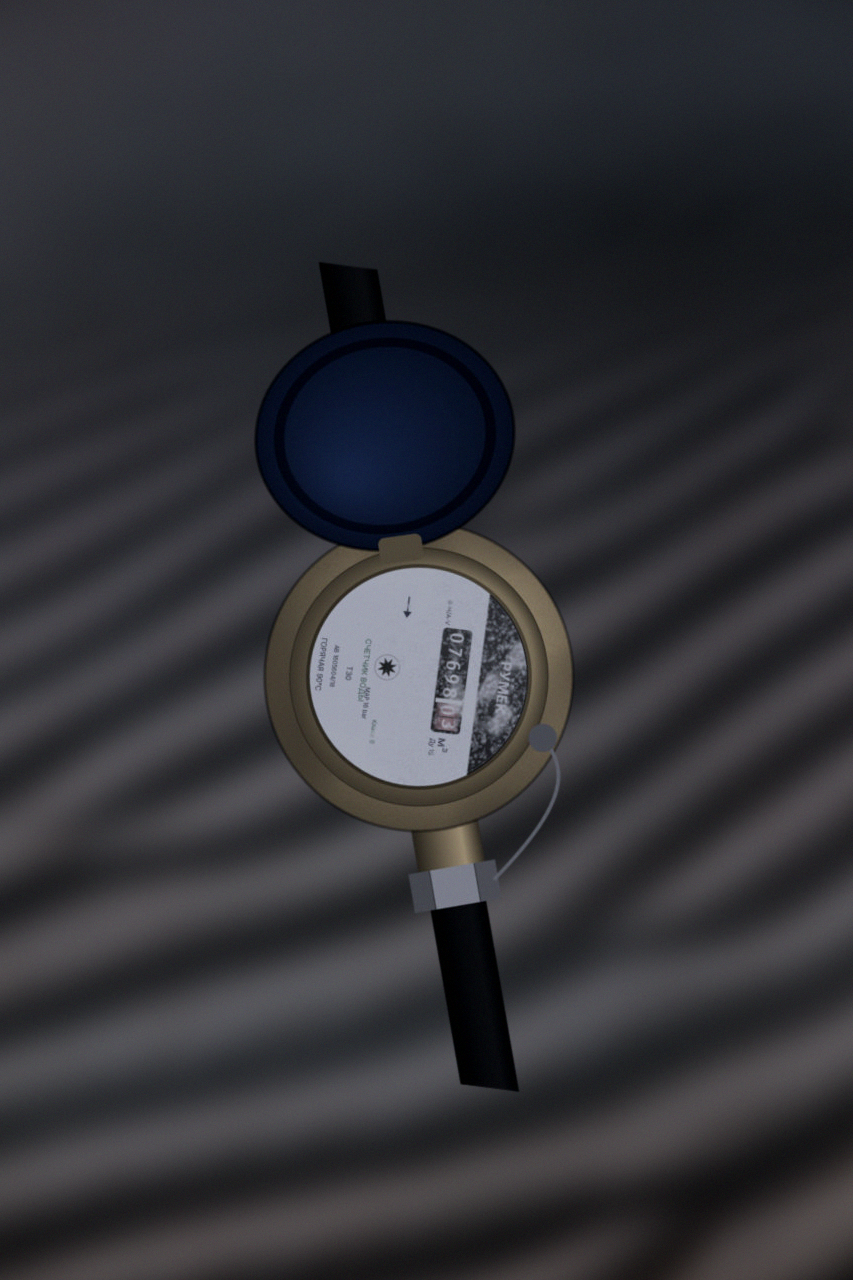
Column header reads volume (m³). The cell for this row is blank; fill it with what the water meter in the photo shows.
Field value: 7698.03 m³
